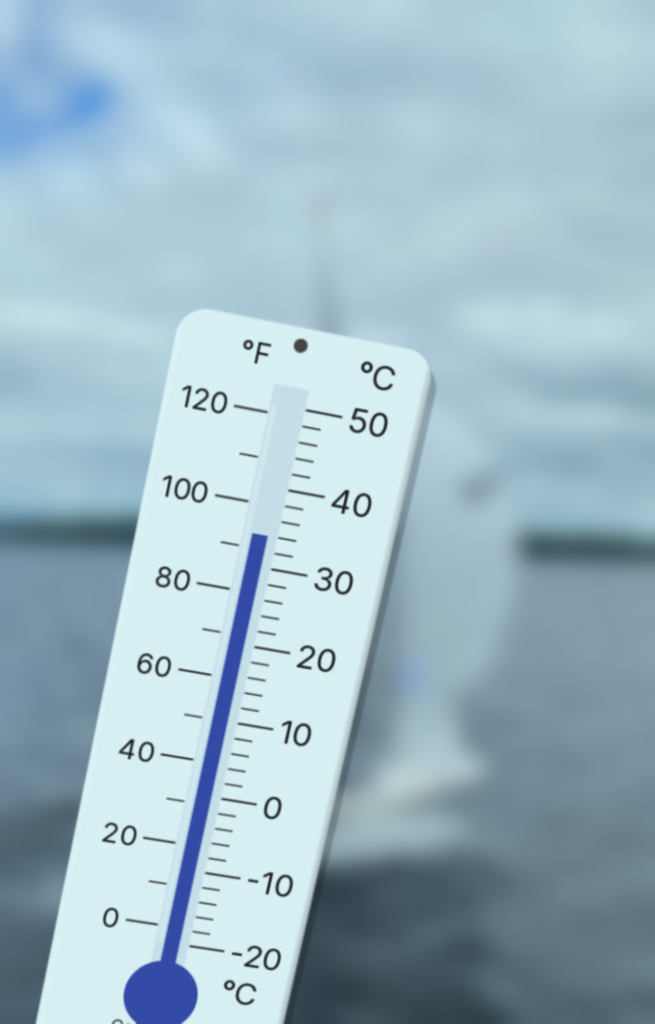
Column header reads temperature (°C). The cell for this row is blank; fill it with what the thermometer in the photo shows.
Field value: 34 °C
